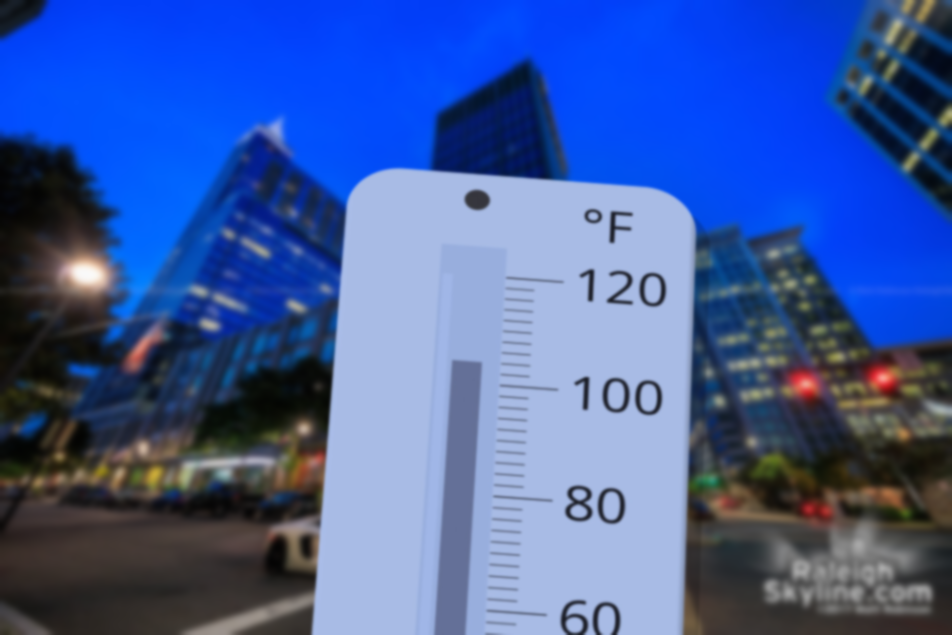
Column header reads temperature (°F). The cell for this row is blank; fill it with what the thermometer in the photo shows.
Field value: 104 °F
